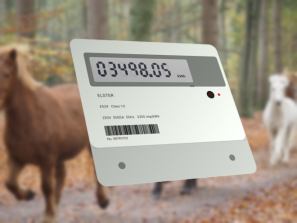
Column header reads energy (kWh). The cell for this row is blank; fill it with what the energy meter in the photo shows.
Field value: 3498.05 kWh
